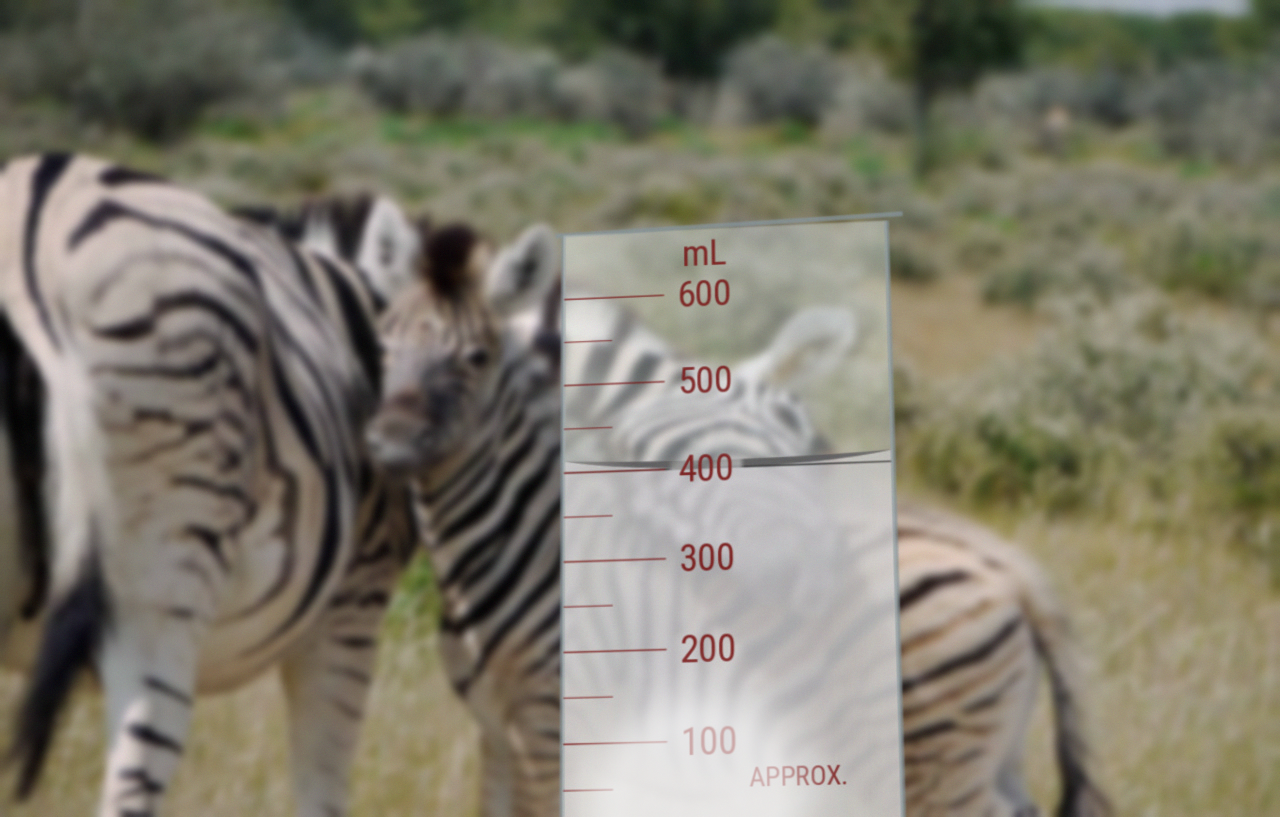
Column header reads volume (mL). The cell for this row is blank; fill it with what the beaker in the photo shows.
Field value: 400 mL
